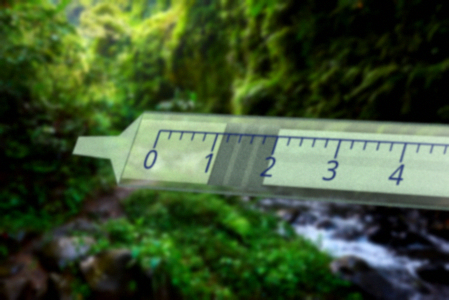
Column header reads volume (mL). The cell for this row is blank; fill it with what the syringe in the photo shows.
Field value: 1.1 mL
